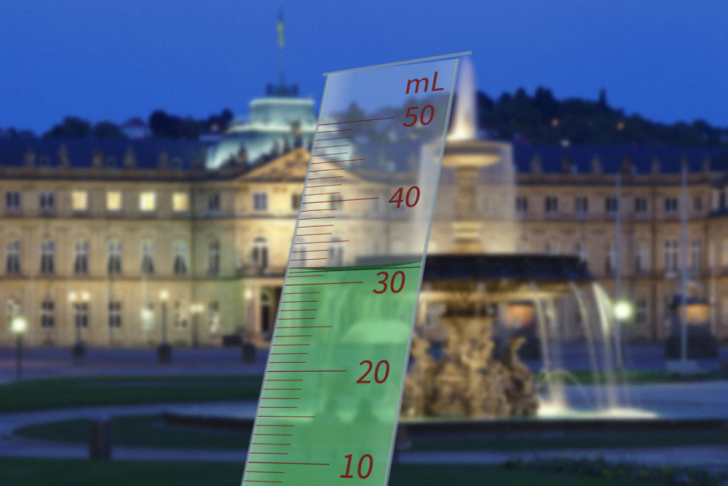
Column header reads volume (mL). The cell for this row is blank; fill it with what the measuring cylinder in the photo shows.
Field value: 31.5 mL
